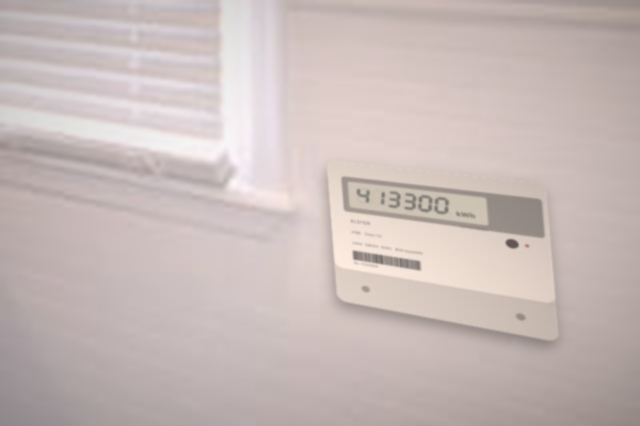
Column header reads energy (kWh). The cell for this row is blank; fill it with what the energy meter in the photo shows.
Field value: 413300 kWh
